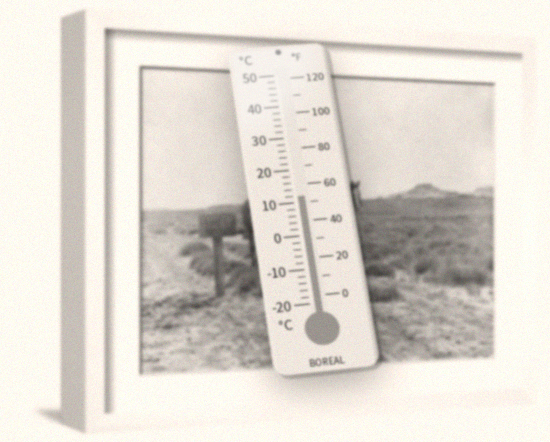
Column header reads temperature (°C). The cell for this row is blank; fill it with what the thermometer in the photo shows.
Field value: 12 °C
